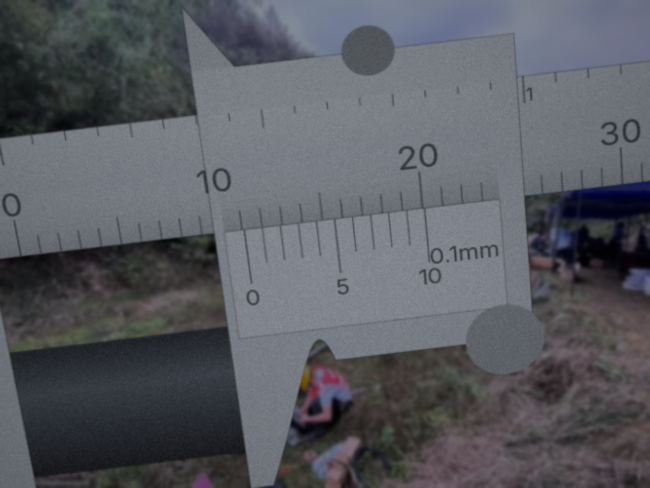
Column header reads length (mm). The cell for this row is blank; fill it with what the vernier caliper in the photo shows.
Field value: 11.1 mm
